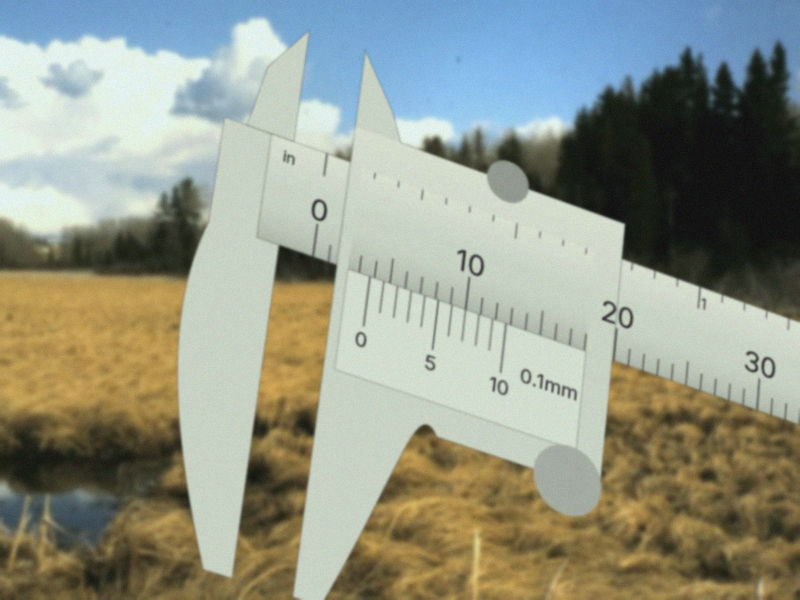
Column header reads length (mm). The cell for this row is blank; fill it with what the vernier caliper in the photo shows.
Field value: 3.7 mm
